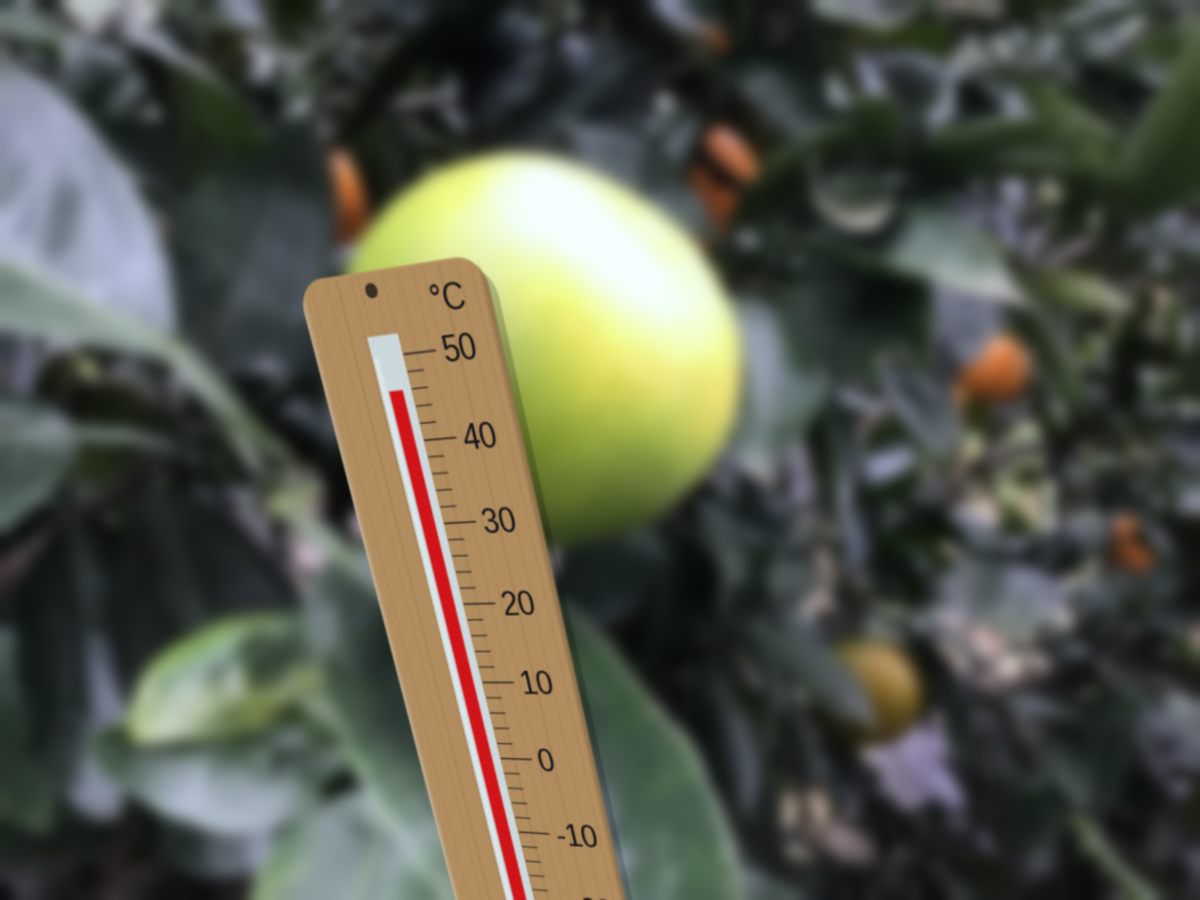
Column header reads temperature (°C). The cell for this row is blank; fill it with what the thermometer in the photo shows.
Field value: 46 °C
